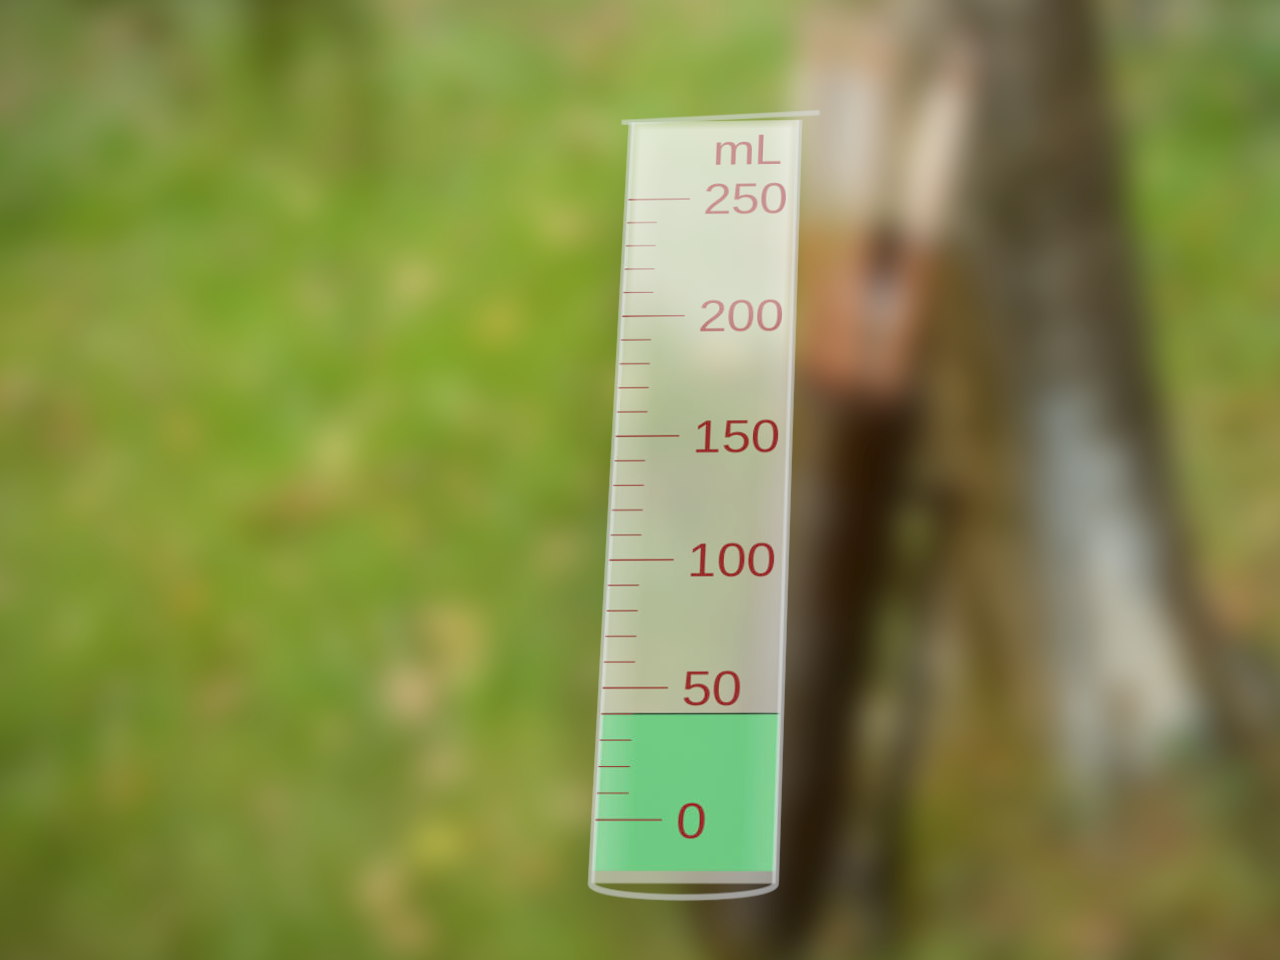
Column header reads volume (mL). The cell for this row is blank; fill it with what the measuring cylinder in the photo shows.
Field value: 40 mL
